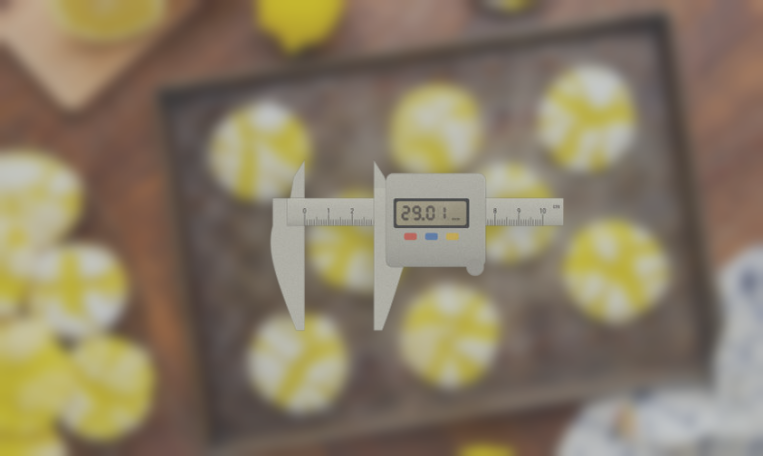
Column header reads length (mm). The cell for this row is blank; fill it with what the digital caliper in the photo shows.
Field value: 29.01 mm
